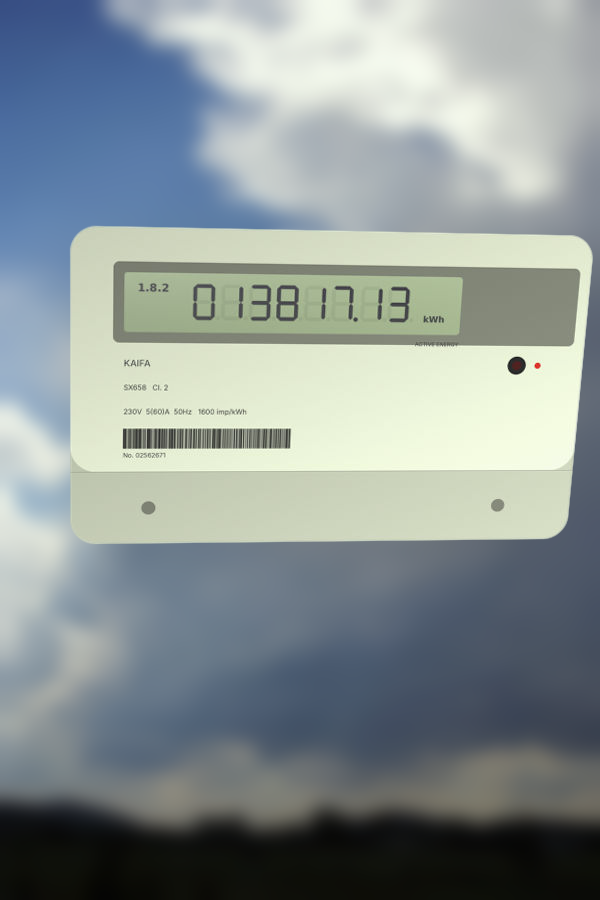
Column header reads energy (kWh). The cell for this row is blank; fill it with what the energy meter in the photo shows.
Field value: 13817.13 kWh
